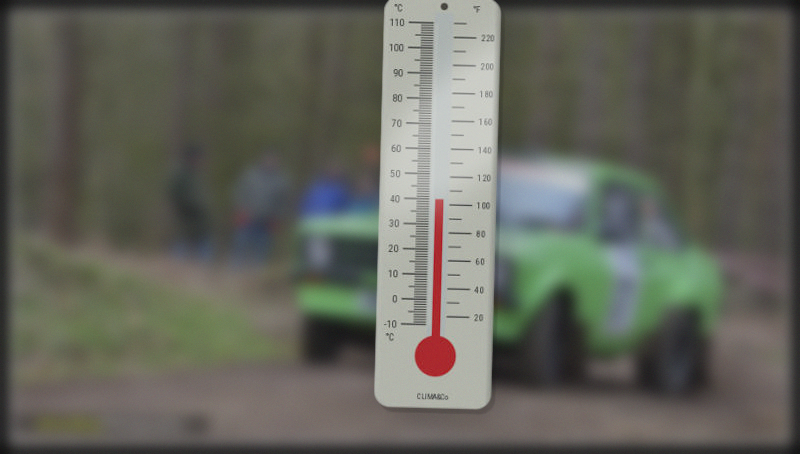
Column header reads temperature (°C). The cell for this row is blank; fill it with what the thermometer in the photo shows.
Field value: 40 °C
